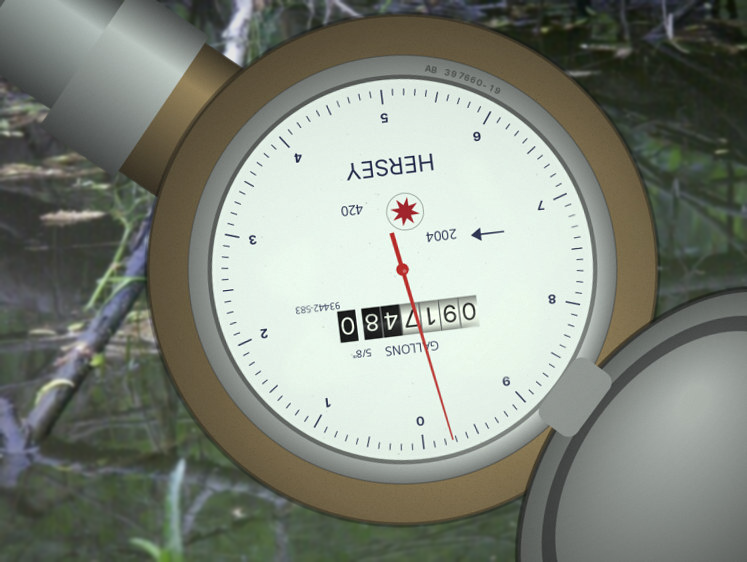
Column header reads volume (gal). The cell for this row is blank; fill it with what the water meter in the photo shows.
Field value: 917479.7 gal
